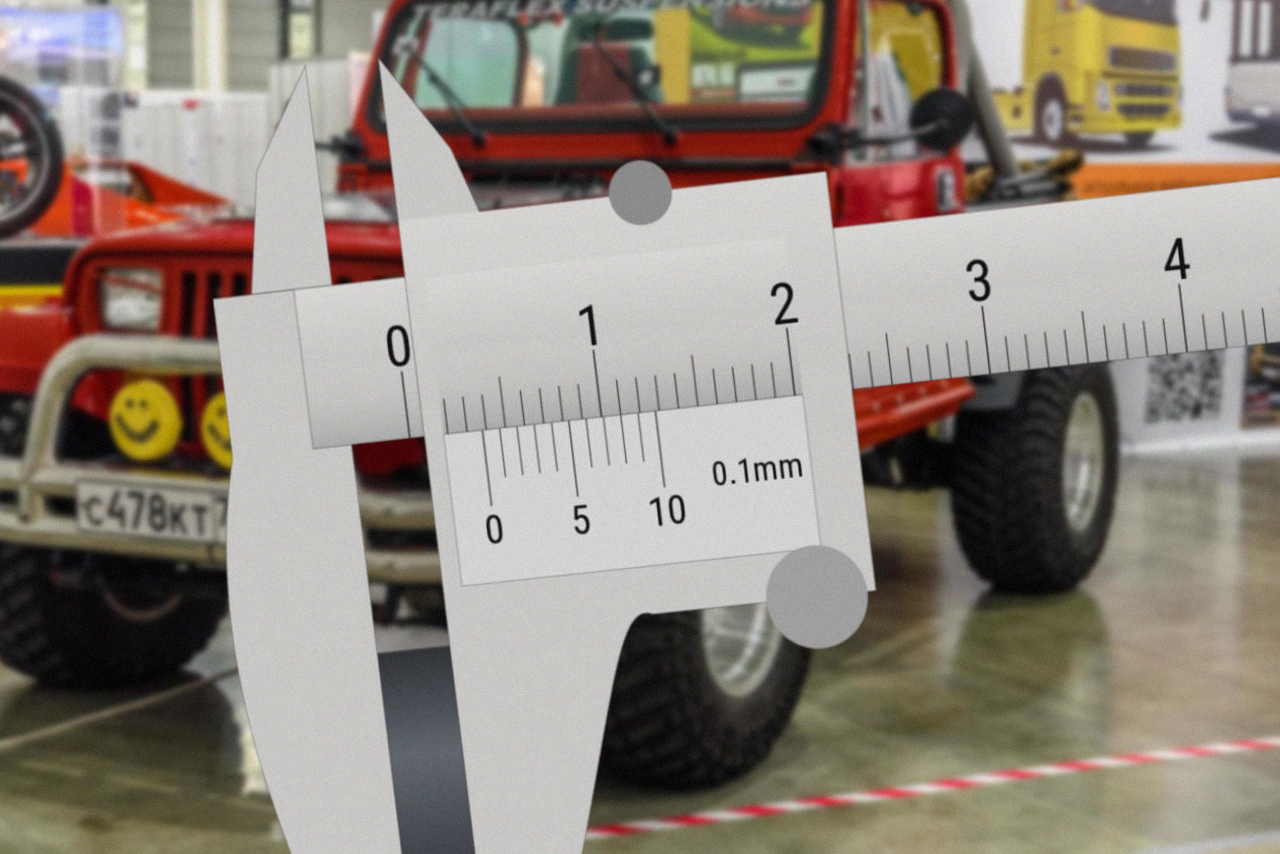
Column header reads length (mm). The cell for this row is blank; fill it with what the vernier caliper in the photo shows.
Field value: 3.8 mm
